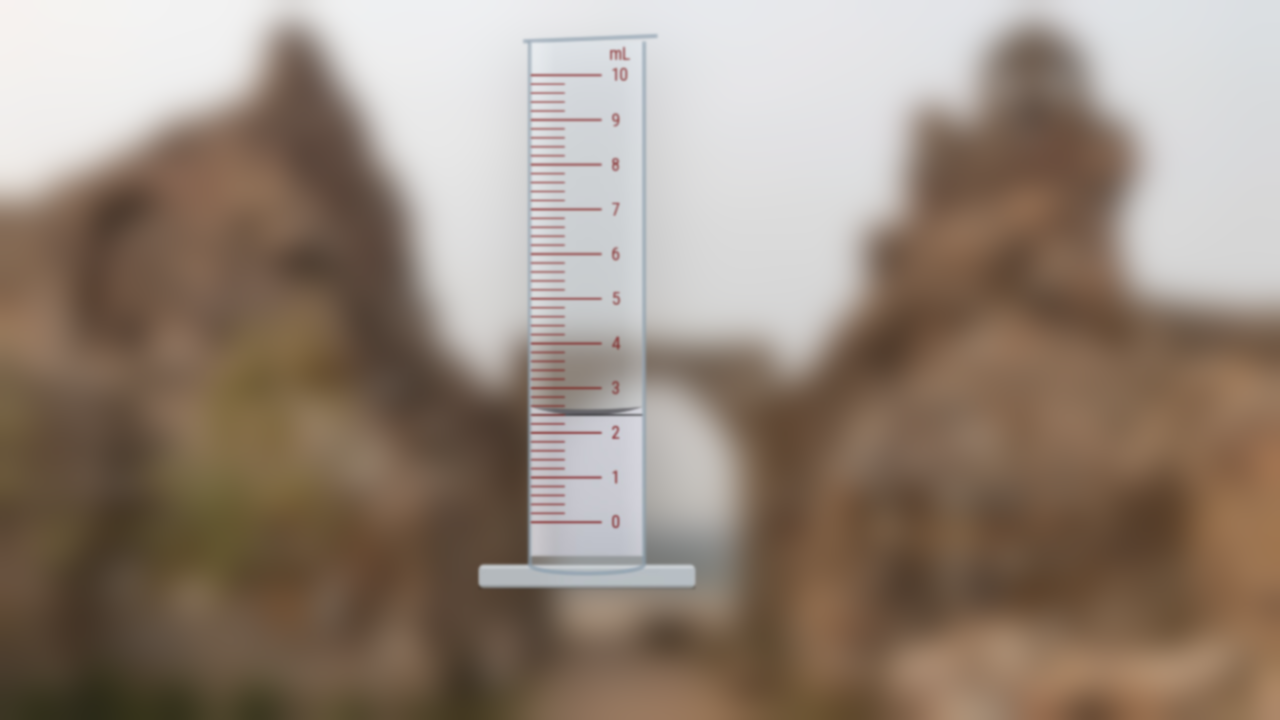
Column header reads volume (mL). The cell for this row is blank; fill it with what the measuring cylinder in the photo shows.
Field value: 2.4 mL
